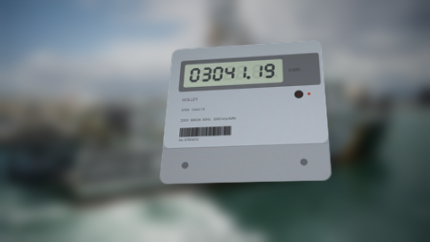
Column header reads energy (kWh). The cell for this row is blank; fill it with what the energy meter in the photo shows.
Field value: 3041.19 kWh
